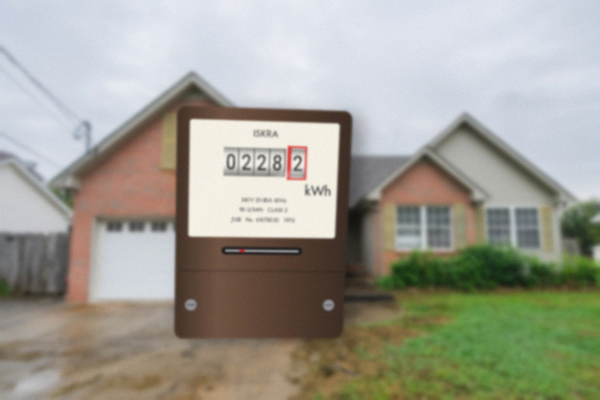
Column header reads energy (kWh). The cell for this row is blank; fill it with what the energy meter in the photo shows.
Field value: 228.2 kWh
